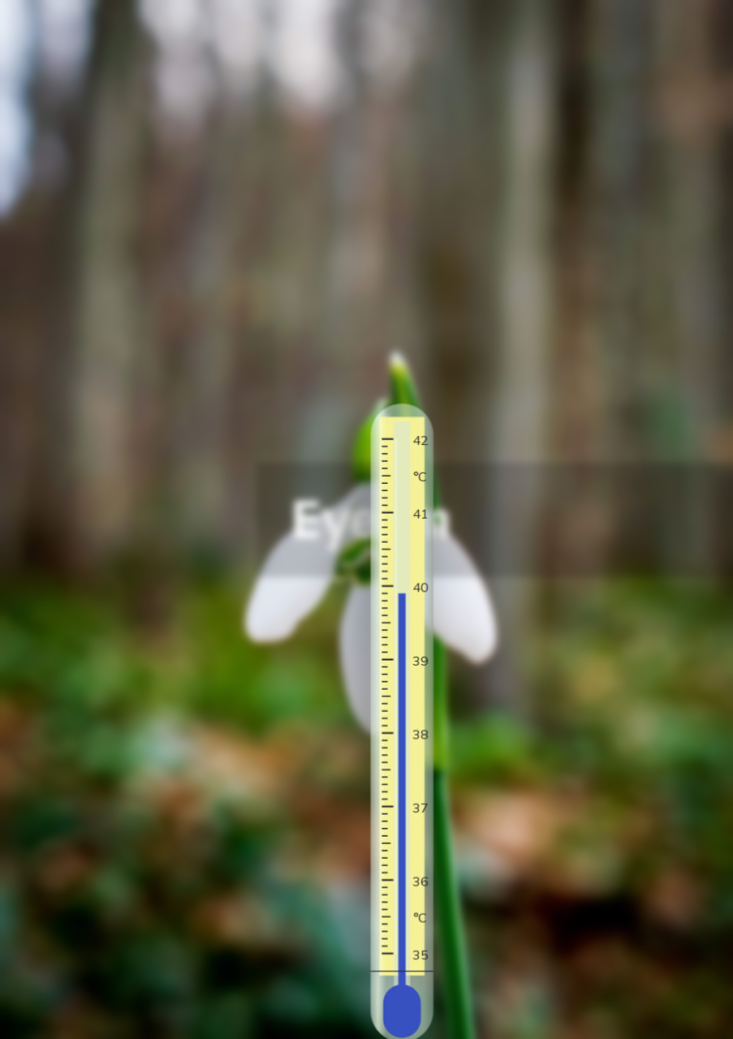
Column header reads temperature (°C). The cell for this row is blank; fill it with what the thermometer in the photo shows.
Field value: 39.9 °C
